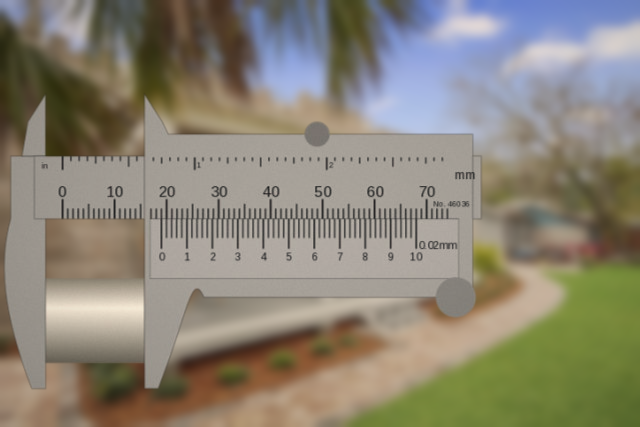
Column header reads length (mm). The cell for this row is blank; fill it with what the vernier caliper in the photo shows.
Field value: 19.0 mm
